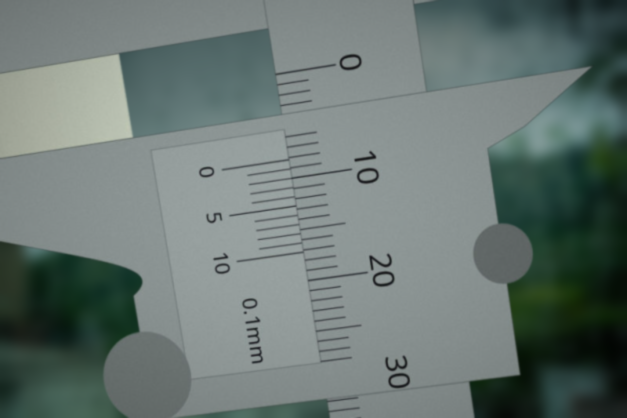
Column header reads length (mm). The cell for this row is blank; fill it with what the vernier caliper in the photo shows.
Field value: 8.2 mm
